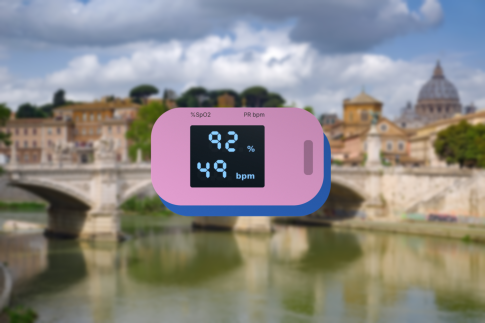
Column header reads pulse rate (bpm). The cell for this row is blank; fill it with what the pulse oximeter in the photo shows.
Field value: 49 bpm
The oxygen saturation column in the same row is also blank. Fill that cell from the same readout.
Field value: 92 %
